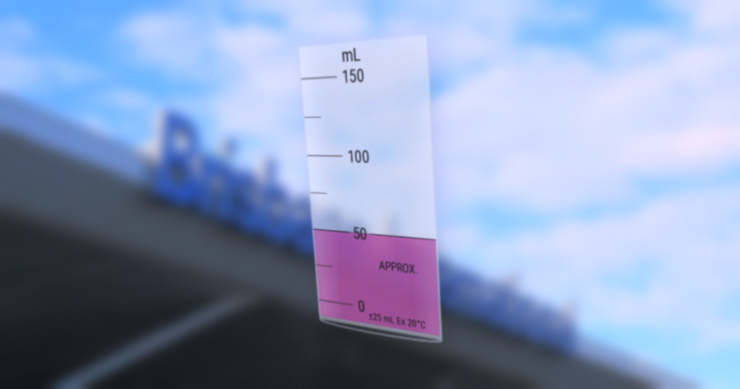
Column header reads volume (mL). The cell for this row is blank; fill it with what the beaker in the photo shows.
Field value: 50 mL
